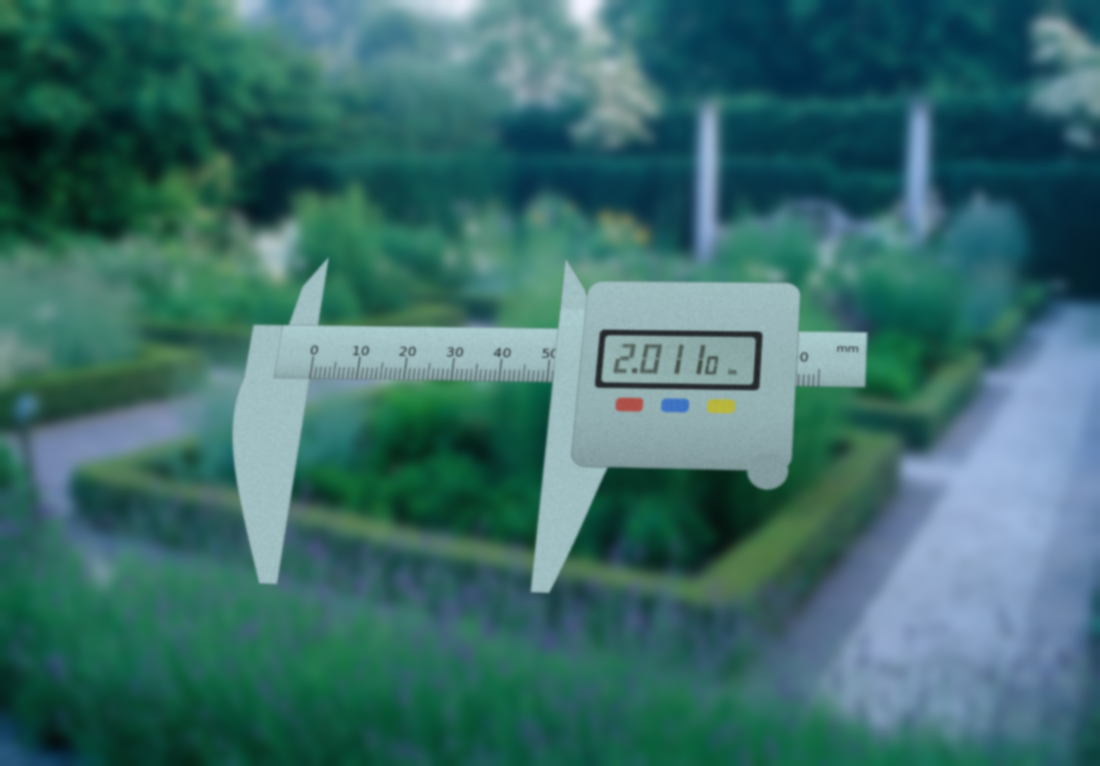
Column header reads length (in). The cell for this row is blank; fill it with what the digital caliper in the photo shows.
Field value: 2.0110 in
